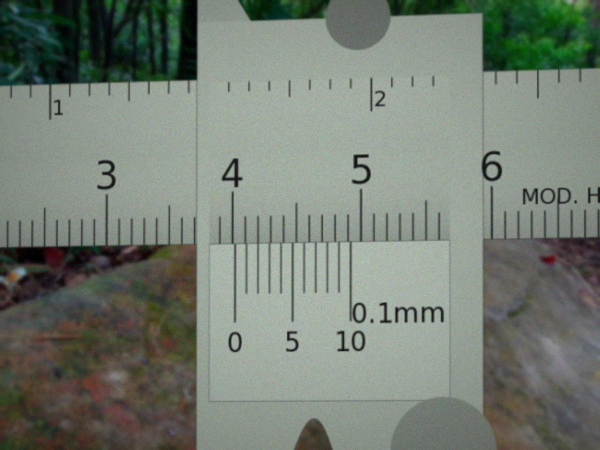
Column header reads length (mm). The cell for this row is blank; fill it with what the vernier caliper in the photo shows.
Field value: 40.2 mm
